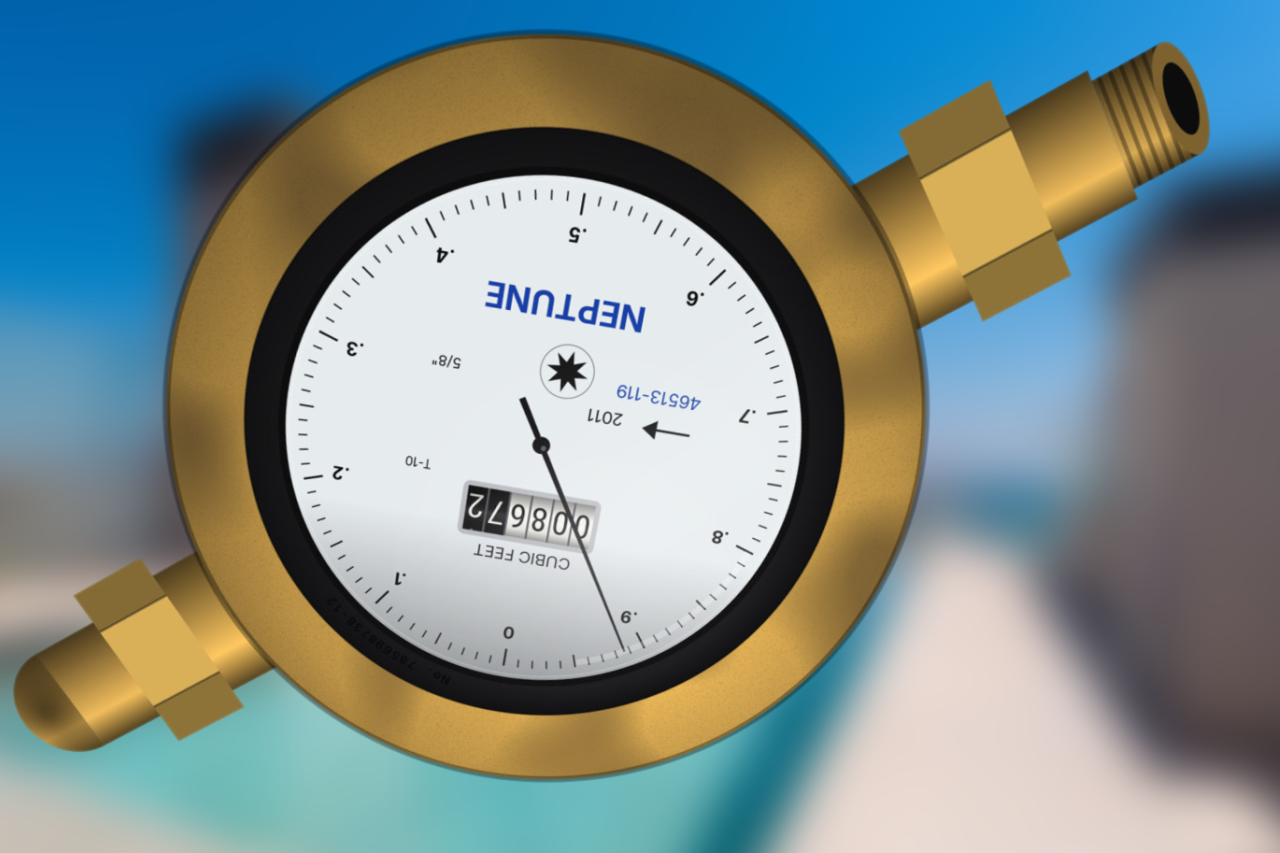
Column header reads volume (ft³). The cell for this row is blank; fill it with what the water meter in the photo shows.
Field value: 8671.91 ft³
